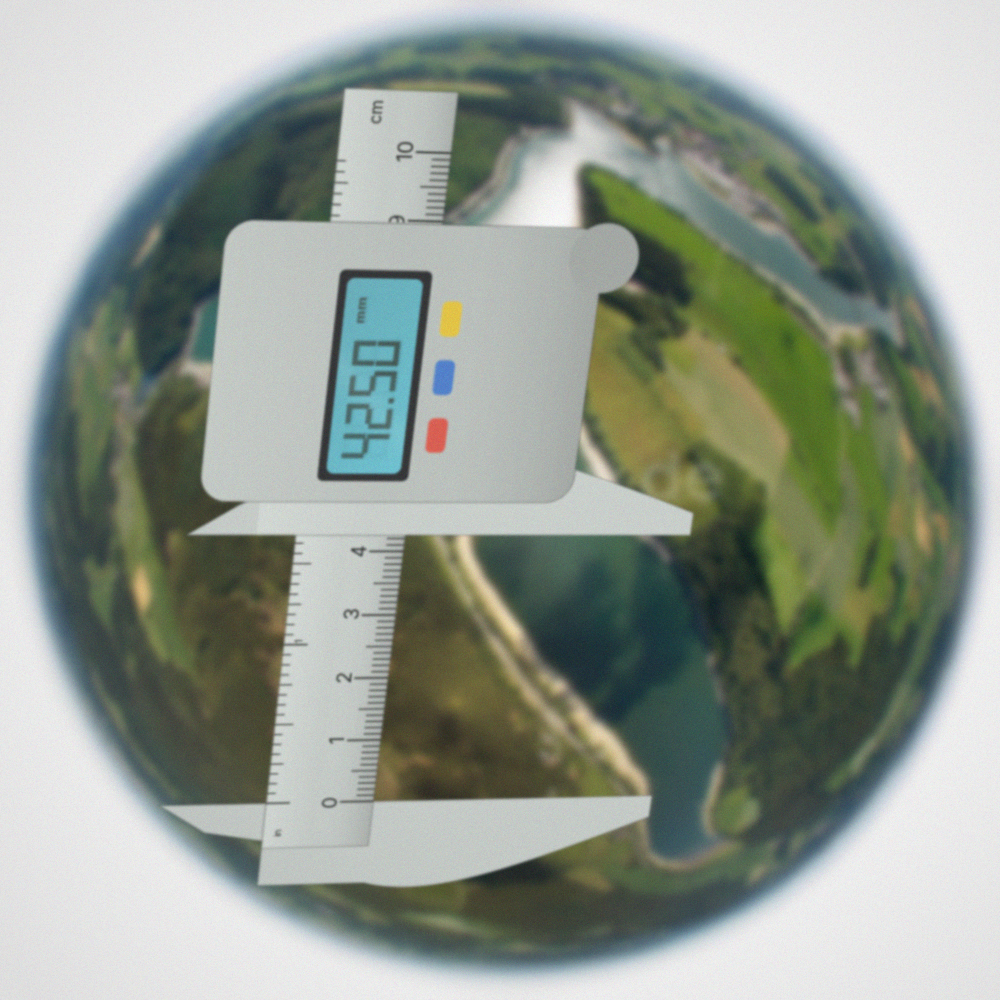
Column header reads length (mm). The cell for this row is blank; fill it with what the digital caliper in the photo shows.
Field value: 42.50 mm
